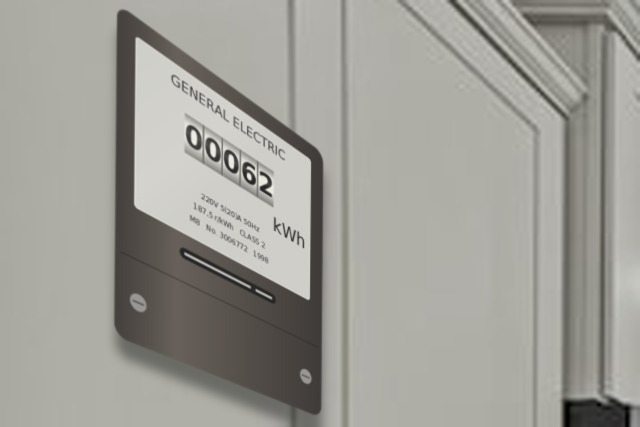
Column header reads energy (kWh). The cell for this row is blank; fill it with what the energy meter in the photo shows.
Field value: 62 kWh
